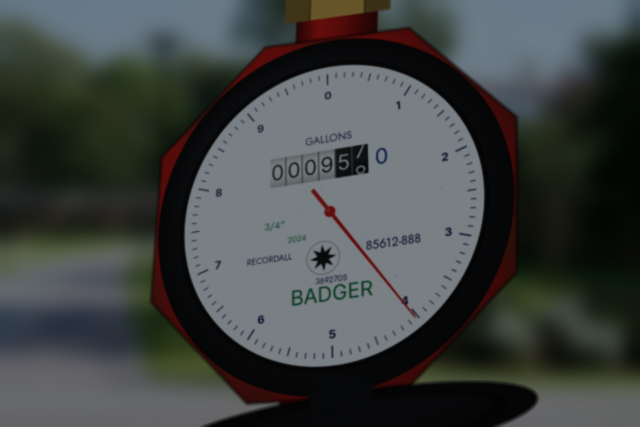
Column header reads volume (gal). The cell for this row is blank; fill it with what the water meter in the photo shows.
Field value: 9574.0 gal
